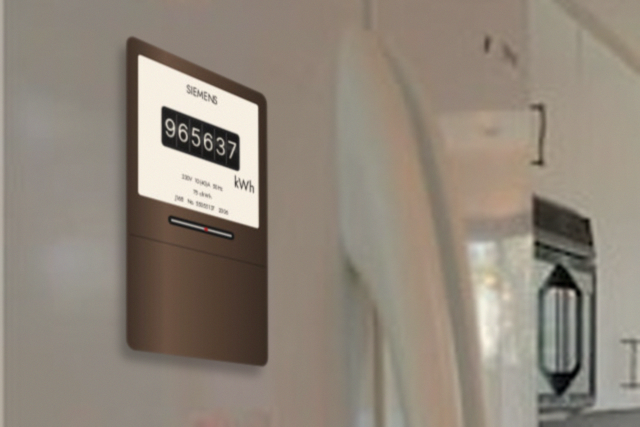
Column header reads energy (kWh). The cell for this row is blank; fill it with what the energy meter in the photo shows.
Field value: 965637 kWh
